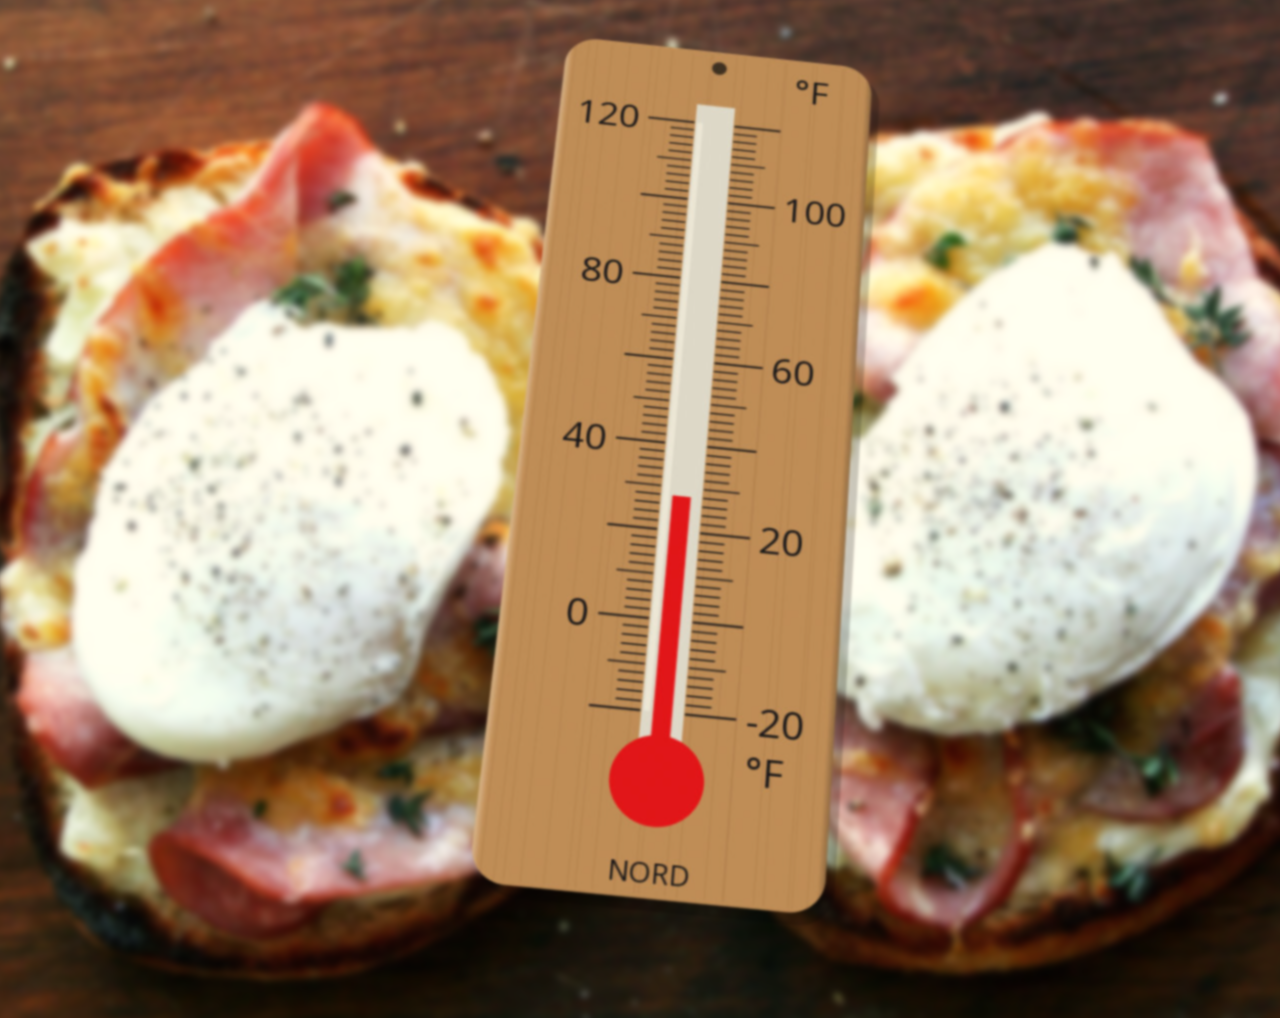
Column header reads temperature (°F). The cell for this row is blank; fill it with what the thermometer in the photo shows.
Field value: 28 °F
